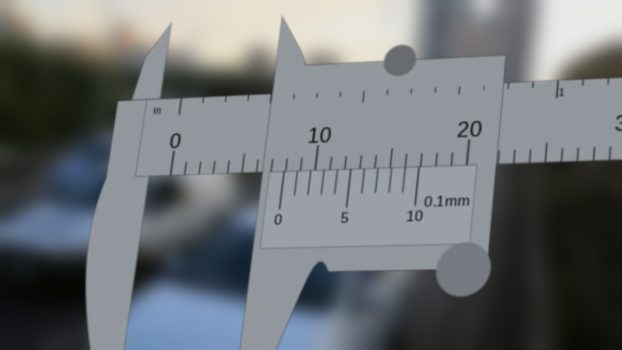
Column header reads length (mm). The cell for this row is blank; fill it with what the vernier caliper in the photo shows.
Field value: 7.9 mm
